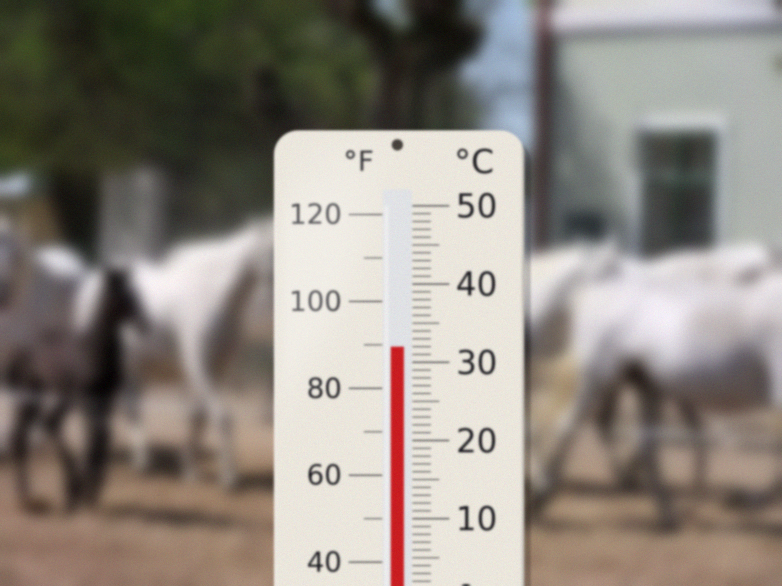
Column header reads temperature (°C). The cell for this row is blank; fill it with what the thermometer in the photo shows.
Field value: 32 °C
